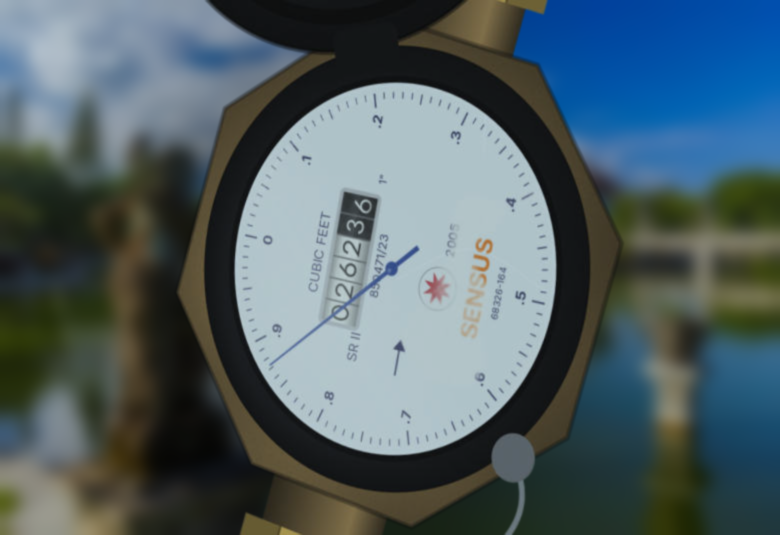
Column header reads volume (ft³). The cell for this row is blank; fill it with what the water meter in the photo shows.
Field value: 26235.87 ft³
